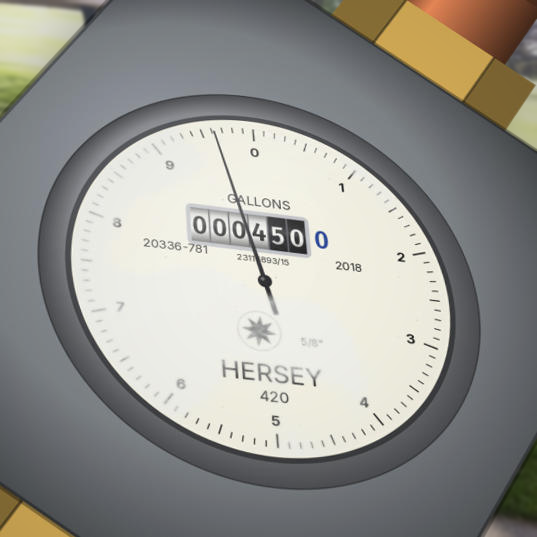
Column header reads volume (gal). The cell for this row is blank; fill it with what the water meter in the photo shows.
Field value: 4499.6 gal
